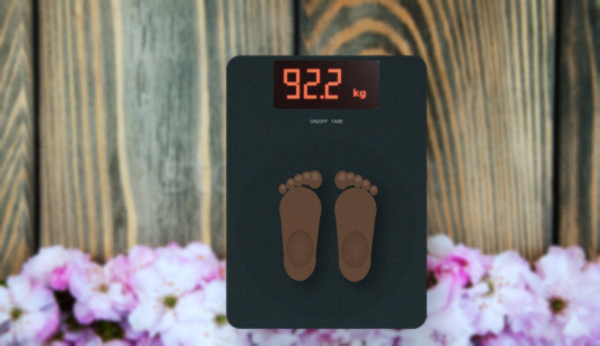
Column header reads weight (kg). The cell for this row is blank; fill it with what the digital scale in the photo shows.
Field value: 92.2 kg
